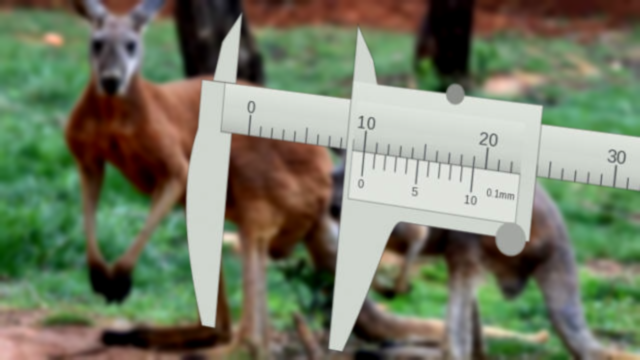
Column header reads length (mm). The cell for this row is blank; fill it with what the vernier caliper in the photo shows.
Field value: 10.0 mm
